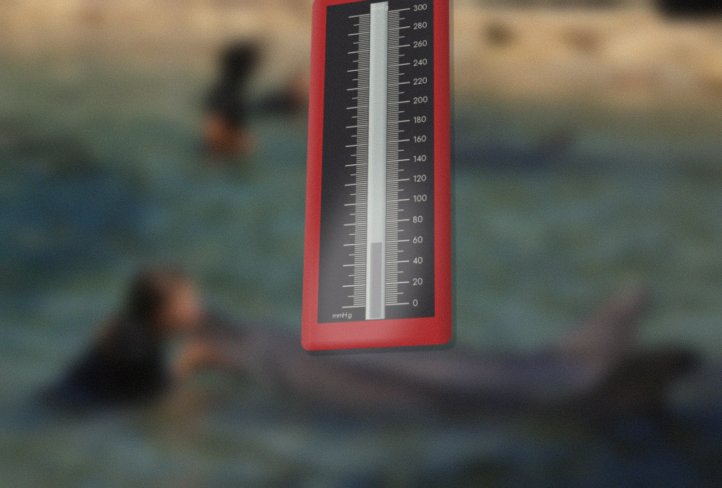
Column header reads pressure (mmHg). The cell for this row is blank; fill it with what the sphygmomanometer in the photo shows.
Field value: 60 mmHg
